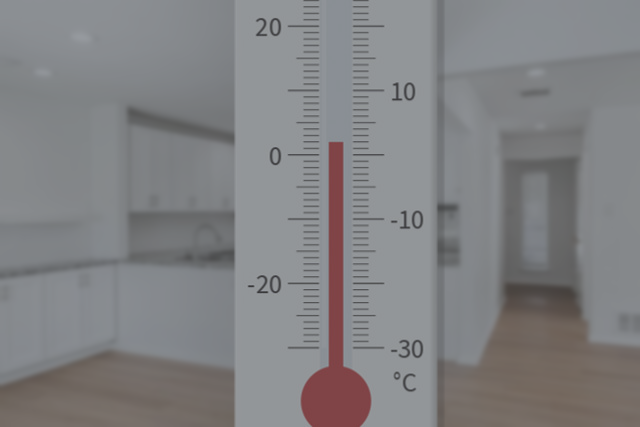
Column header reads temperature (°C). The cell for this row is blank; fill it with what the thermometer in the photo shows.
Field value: 2 °C
